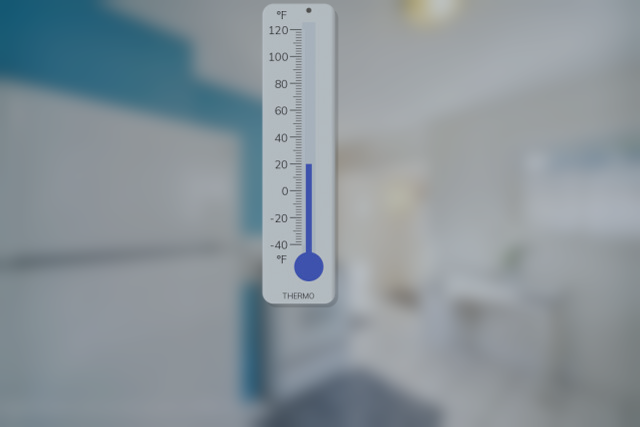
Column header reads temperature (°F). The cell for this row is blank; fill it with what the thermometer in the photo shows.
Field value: 20 °F
